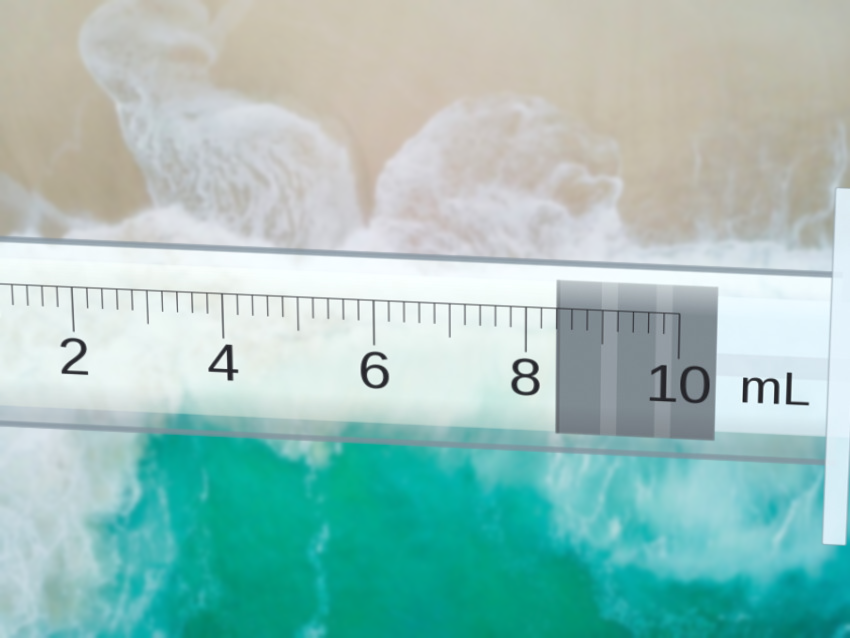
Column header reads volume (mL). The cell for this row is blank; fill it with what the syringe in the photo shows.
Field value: 8.4 mL
